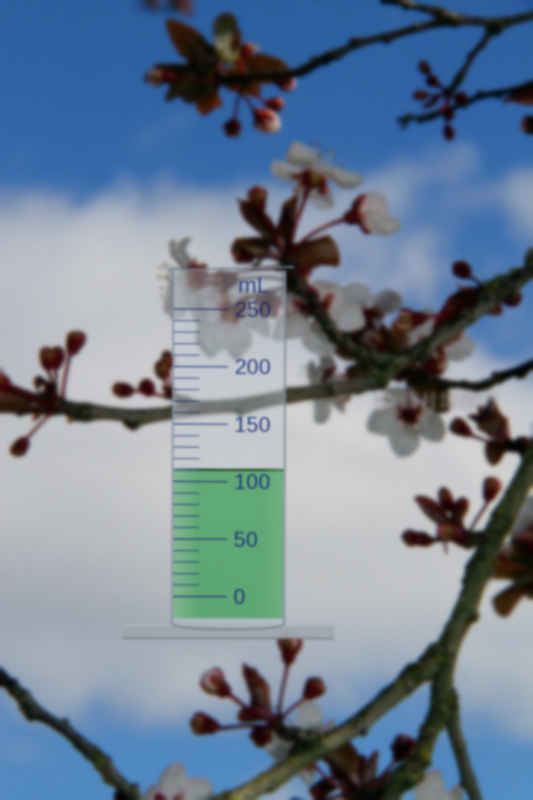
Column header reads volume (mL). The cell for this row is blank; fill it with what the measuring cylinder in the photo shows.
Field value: 110 mL
